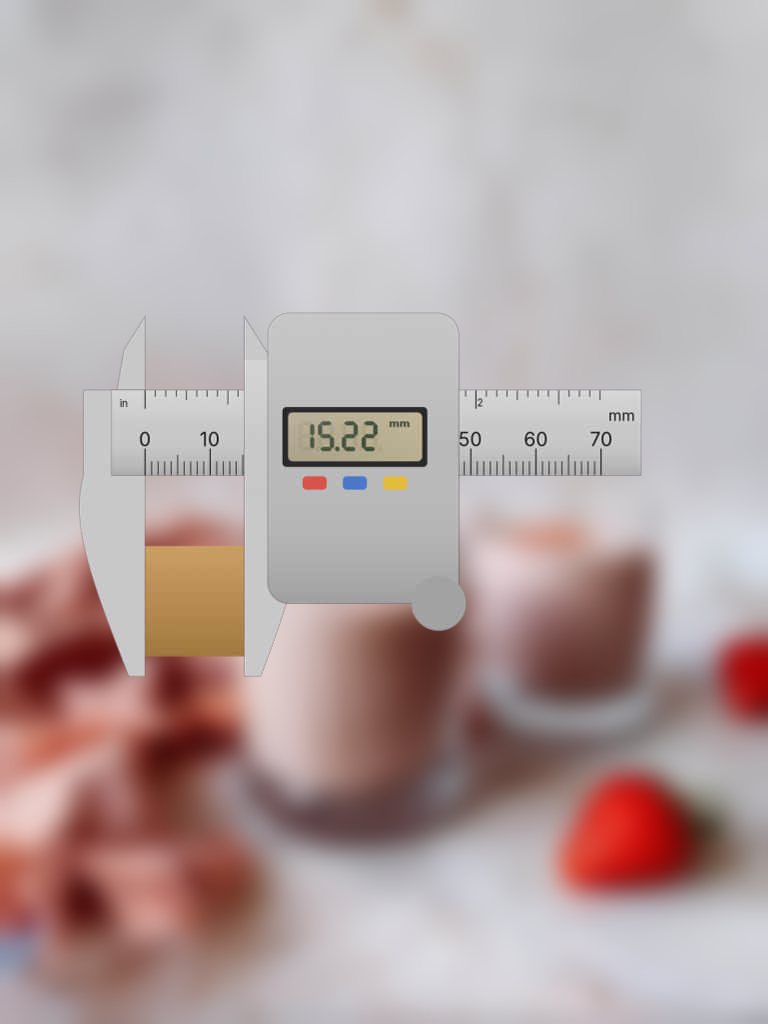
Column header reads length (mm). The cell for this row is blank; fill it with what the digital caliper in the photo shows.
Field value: 15.22 mm
